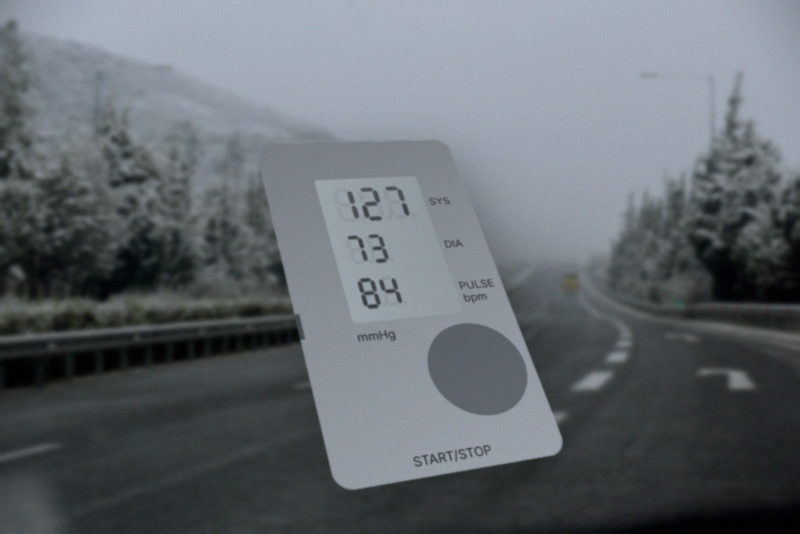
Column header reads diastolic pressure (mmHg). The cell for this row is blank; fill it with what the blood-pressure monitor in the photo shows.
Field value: 73 mmHg
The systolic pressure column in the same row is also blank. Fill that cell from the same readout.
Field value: 127 mmHg
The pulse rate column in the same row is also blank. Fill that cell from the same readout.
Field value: 84 bpm
